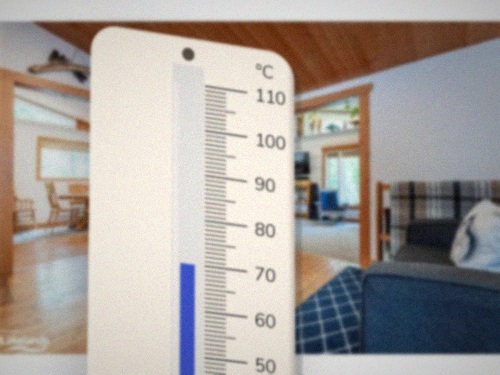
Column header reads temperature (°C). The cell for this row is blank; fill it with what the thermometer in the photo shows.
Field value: 70 °C
